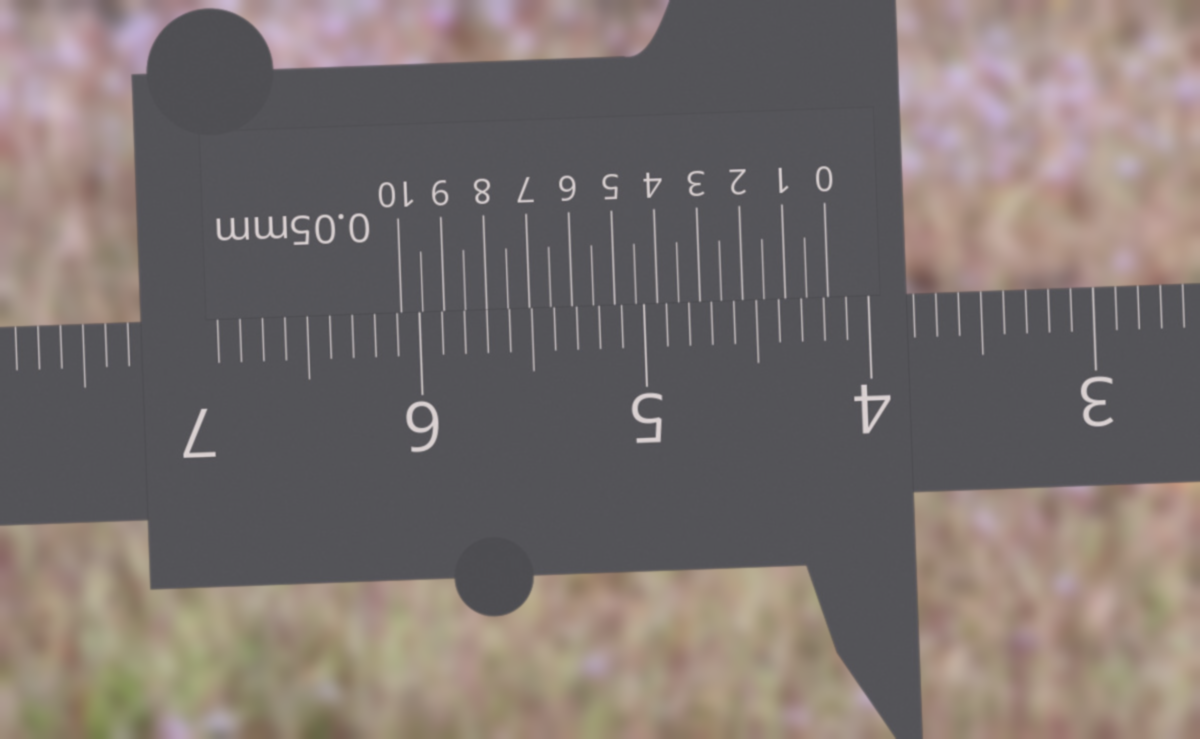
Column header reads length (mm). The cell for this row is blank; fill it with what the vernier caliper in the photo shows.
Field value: 41.8 mm
